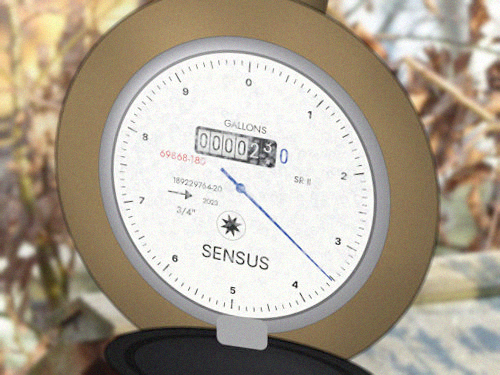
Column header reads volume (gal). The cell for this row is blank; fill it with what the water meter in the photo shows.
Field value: 233.5 gal
